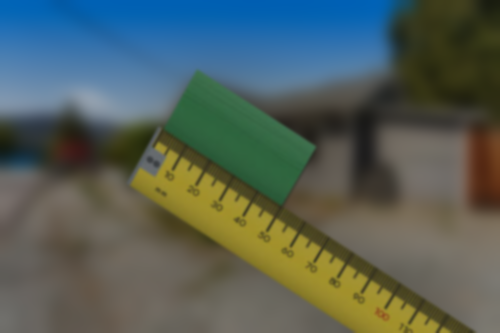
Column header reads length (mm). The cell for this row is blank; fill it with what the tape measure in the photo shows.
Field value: 50 mm
